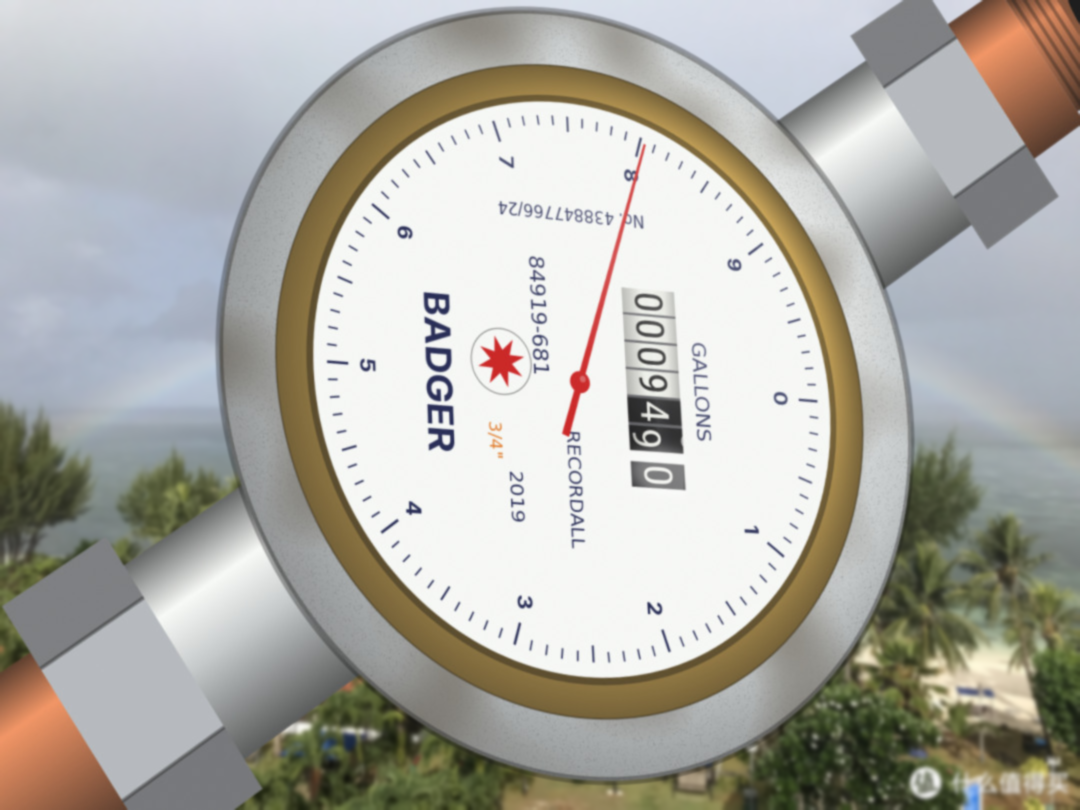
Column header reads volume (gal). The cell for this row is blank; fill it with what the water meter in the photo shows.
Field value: 9488.0 gal
